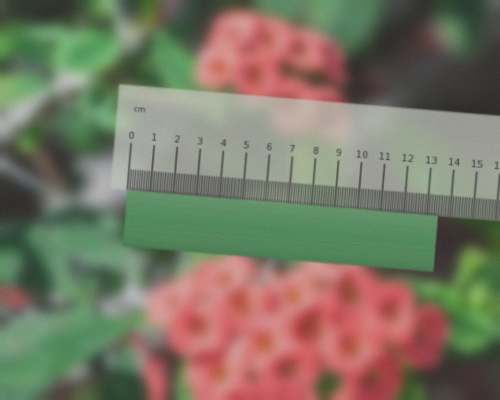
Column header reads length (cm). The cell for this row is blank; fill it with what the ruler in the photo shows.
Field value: 13.5 cm
